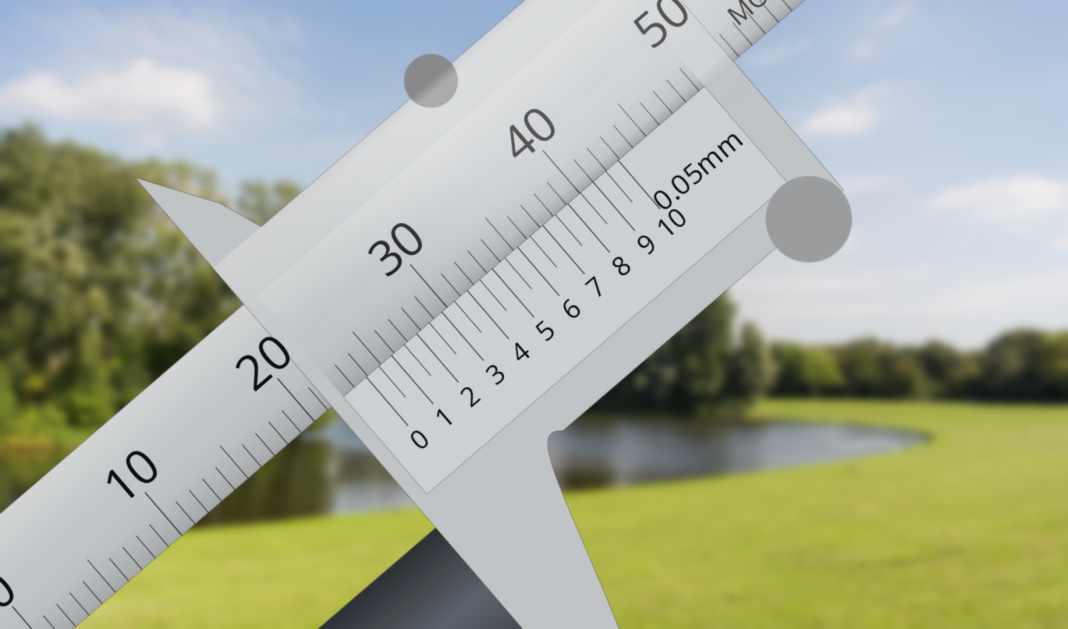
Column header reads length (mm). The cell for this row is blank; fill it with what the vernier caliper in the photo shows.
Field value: 23.9 mm
